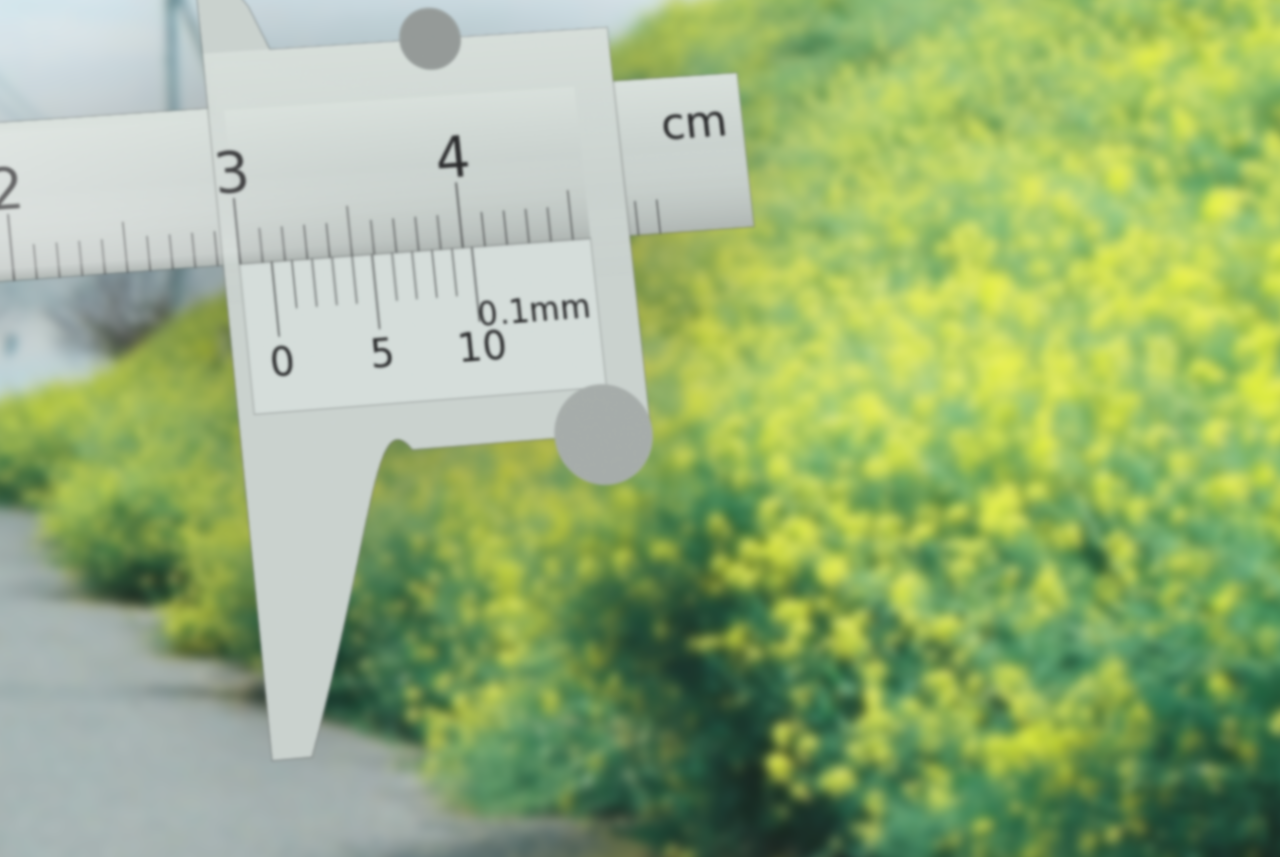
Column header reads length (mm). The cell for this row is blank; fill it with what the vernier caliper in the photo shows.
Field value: 31.4 mm
